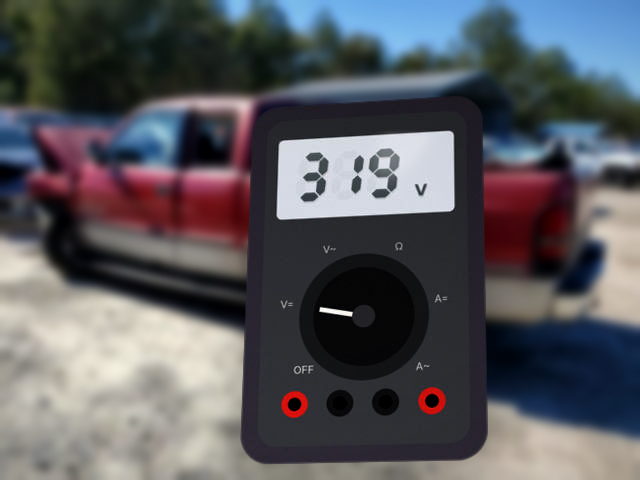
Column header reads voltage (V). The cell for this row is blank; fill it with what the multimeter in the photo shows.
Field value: 319 V
